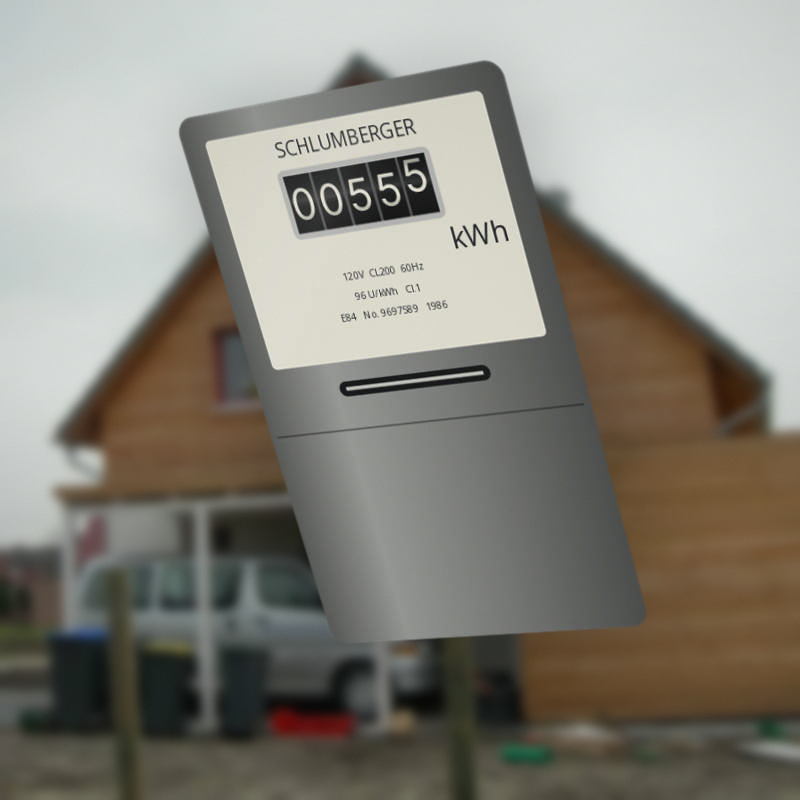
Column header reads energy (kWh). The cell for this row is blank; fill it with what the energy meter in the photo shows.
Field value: 555 kWh
